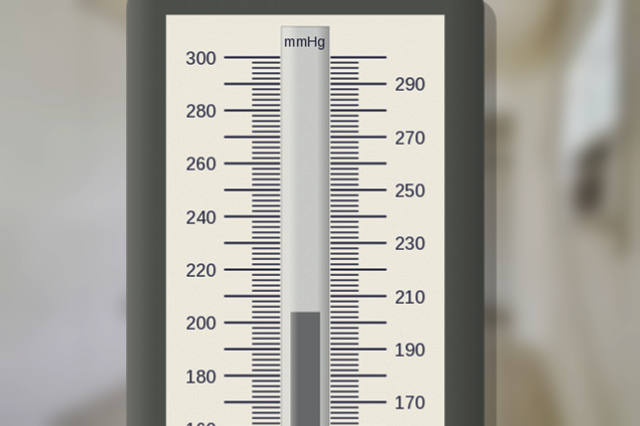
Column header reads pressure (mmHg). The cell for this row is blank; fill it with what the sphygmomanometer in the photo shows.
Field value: 204 mmHg
